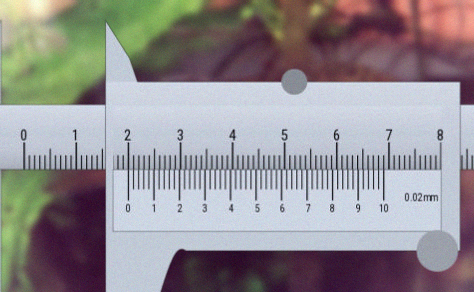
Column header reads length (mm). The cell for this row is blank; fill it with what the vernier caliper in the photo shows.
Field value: 20.0 mm
